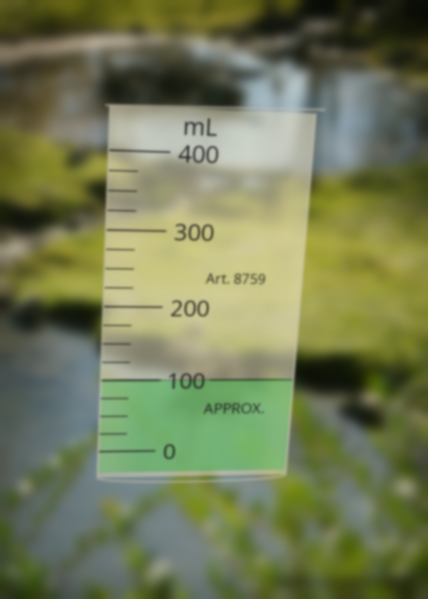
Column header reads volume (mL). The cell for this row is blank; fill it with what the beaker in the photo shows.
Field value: 100 mL
